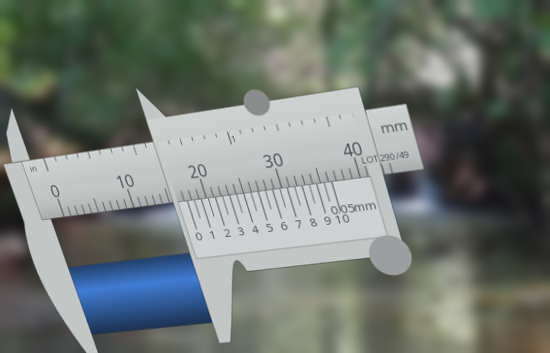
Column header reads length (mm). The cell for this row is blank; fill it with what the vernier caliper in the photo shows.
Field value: 17.4 mm
